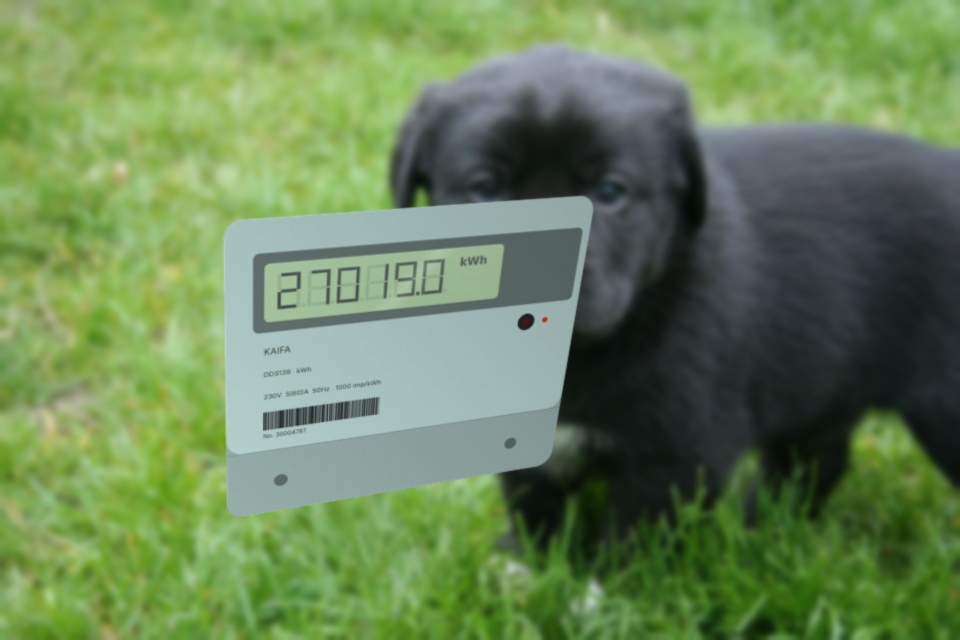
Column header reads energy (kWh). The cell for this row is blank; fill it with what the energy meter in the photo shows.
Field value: 27019.0 kWh
